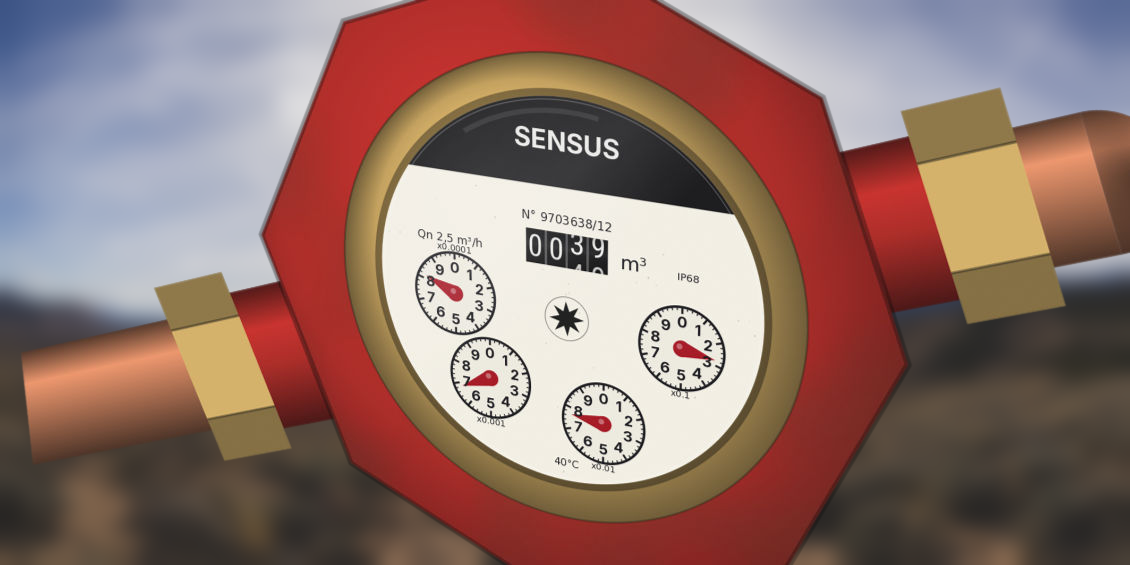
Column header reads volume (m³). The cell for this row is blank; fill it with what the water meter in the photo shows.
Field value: 39.2768 m³
